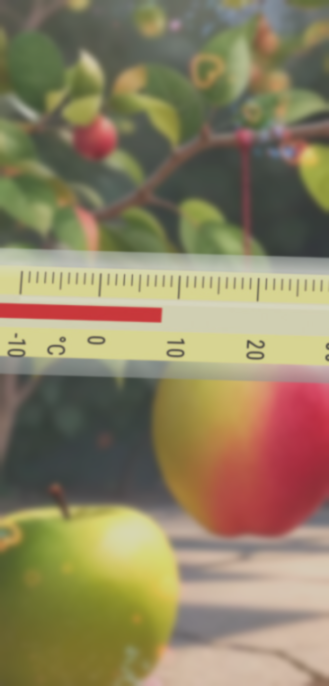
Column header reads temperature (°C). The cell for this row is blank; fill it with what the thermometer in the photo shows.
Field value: 8 °C
